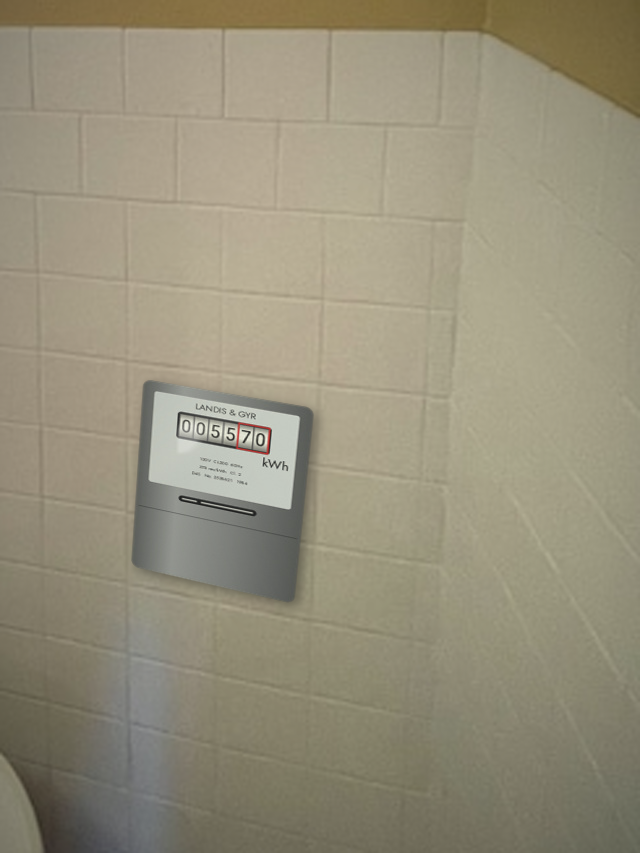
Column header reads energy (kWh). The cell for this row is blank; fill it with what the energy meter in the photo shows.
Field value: 55.70 kWh
